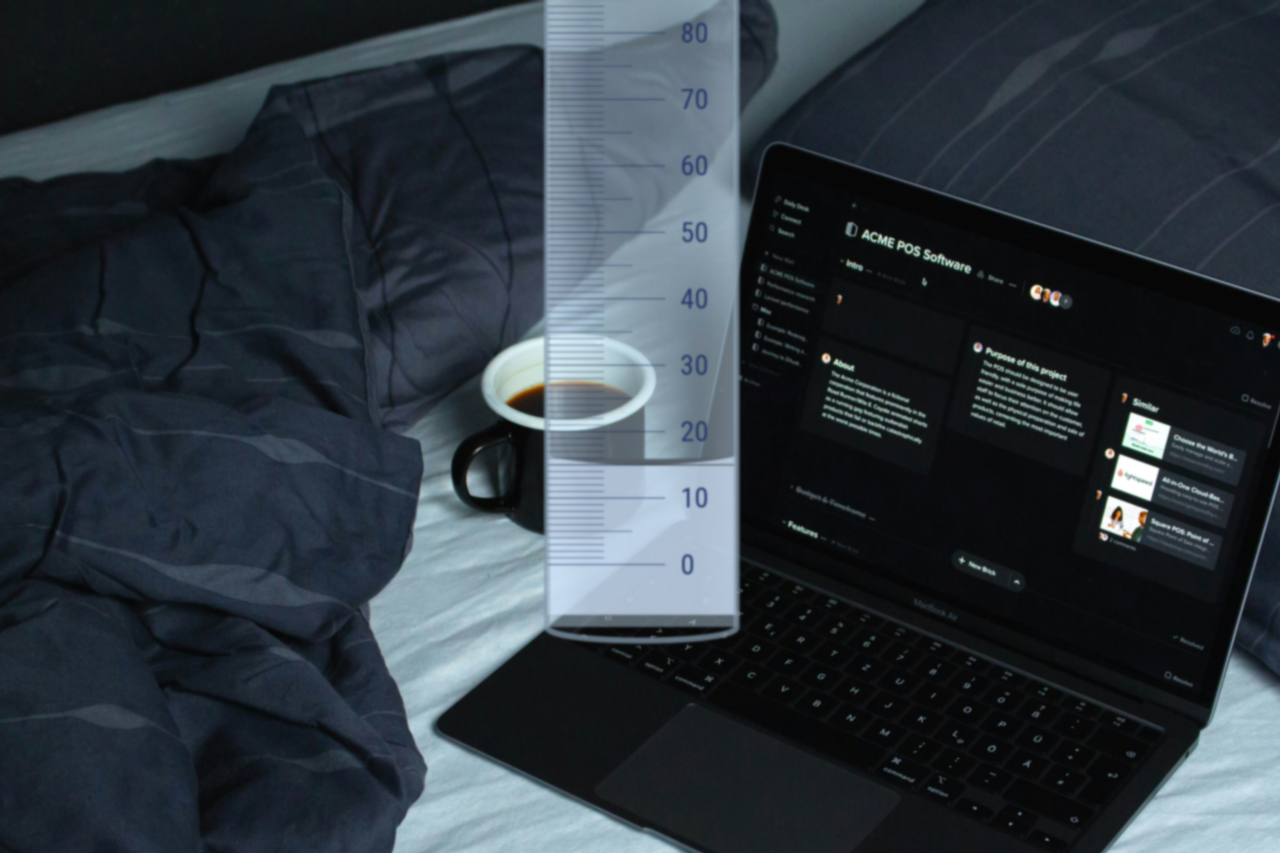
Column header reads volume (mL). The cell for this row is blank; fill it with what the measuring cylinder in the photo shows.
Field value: 15 mL
